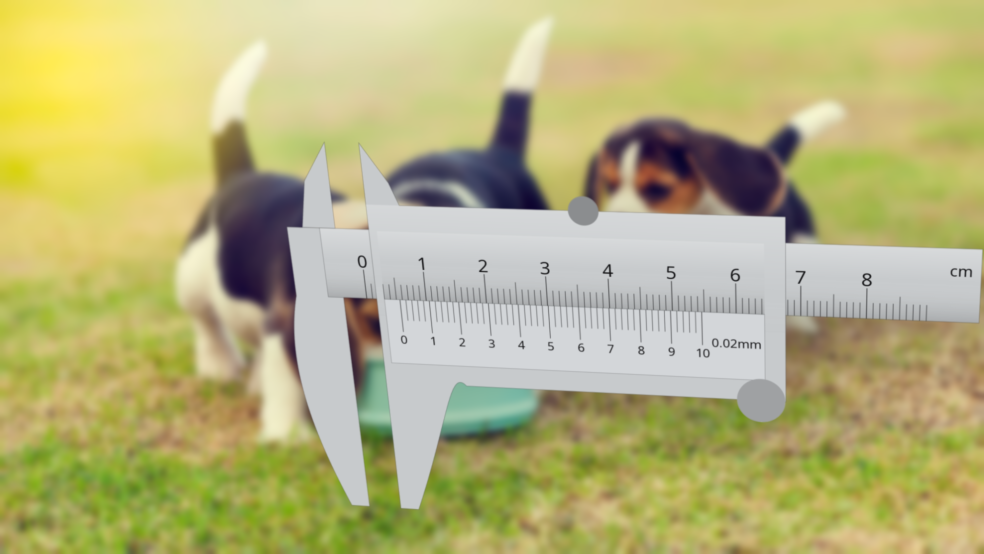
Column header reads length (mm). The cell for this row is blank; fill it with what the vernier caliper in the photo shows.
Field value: 5.6 mm
